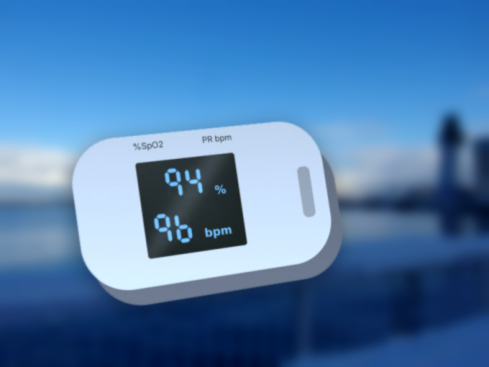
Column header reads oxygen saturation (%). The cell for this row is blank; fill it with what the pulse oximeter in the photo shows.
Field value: 94 %
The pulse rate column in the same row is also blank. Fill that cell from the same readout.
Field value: 96 bpm
